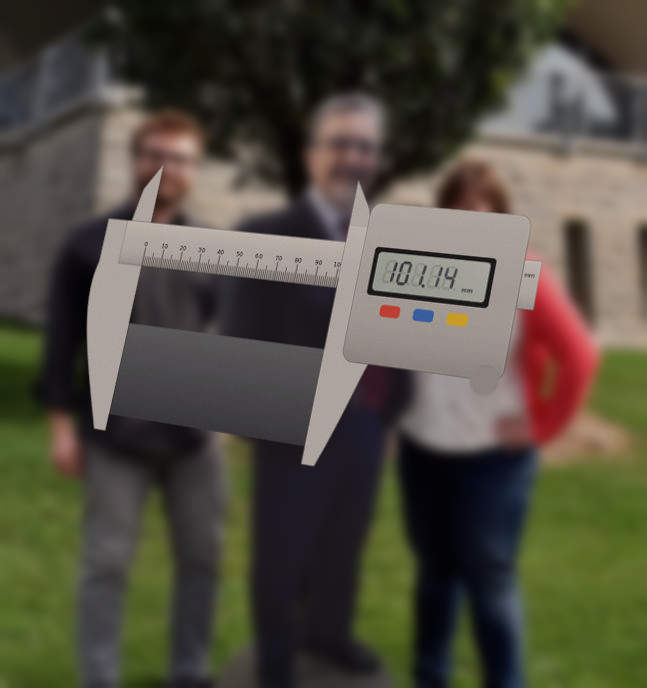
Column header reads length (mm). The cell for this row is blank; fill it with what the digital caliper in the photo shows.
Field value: 101.14 mm
